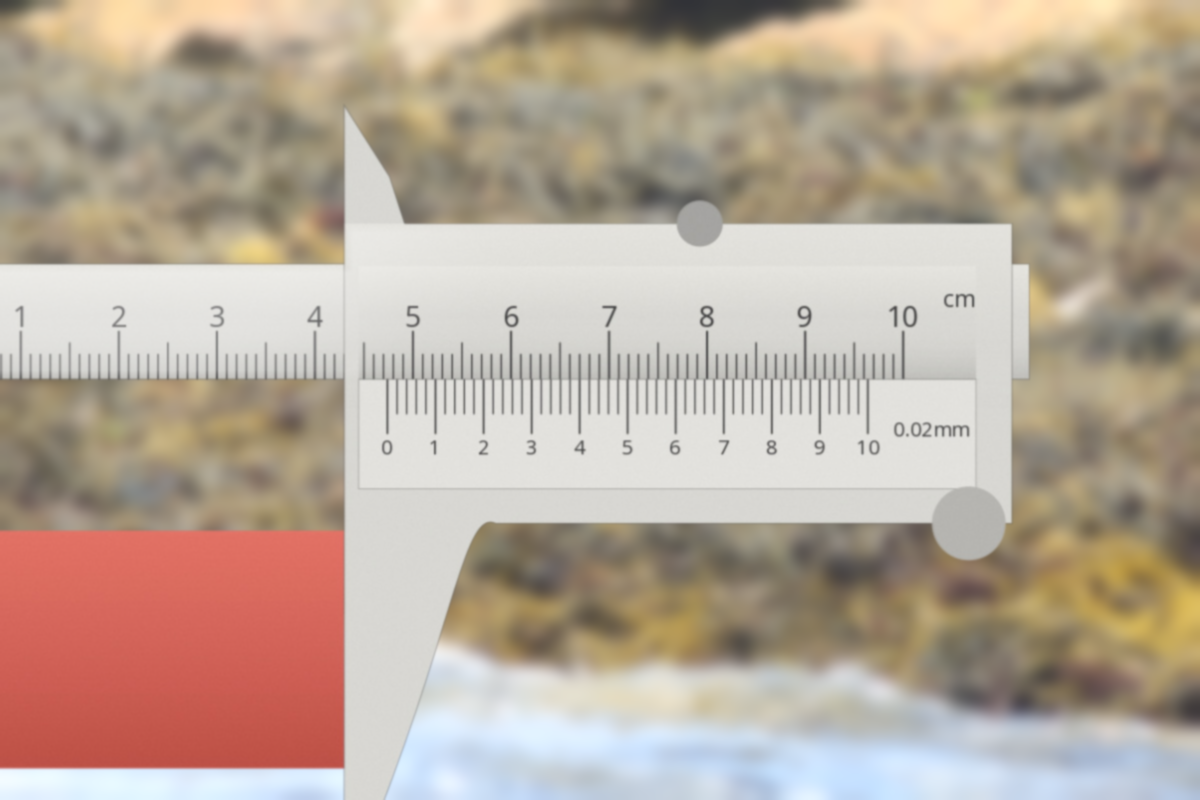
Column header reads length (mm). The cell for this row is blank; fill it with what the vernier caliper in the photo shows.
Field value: 47.4 mm
